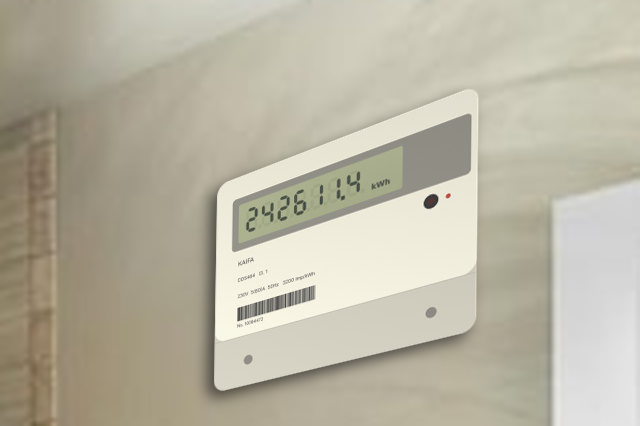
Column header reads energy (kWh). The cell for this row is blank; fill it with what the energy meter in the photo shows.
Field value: 242611.4 kWh
